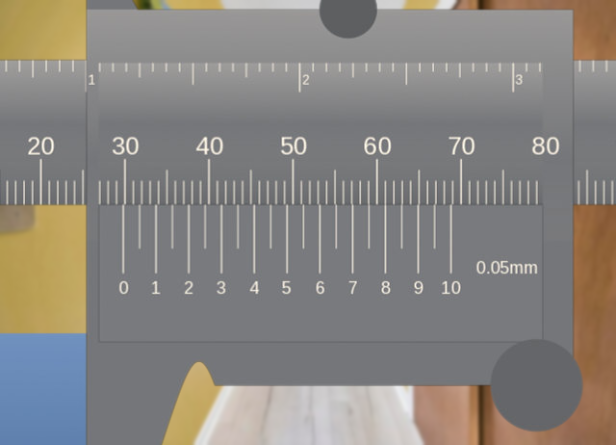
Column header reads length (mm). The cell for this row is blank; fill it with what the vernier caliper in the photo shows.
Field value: 29.8 mm
